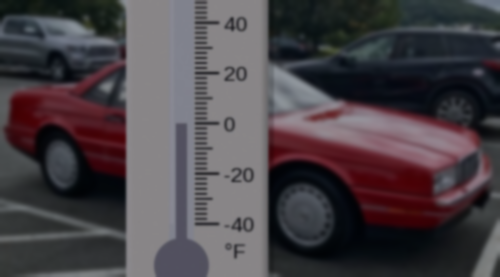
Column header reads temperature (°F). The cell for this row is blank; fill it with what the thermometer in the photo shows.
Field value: 0 °F
